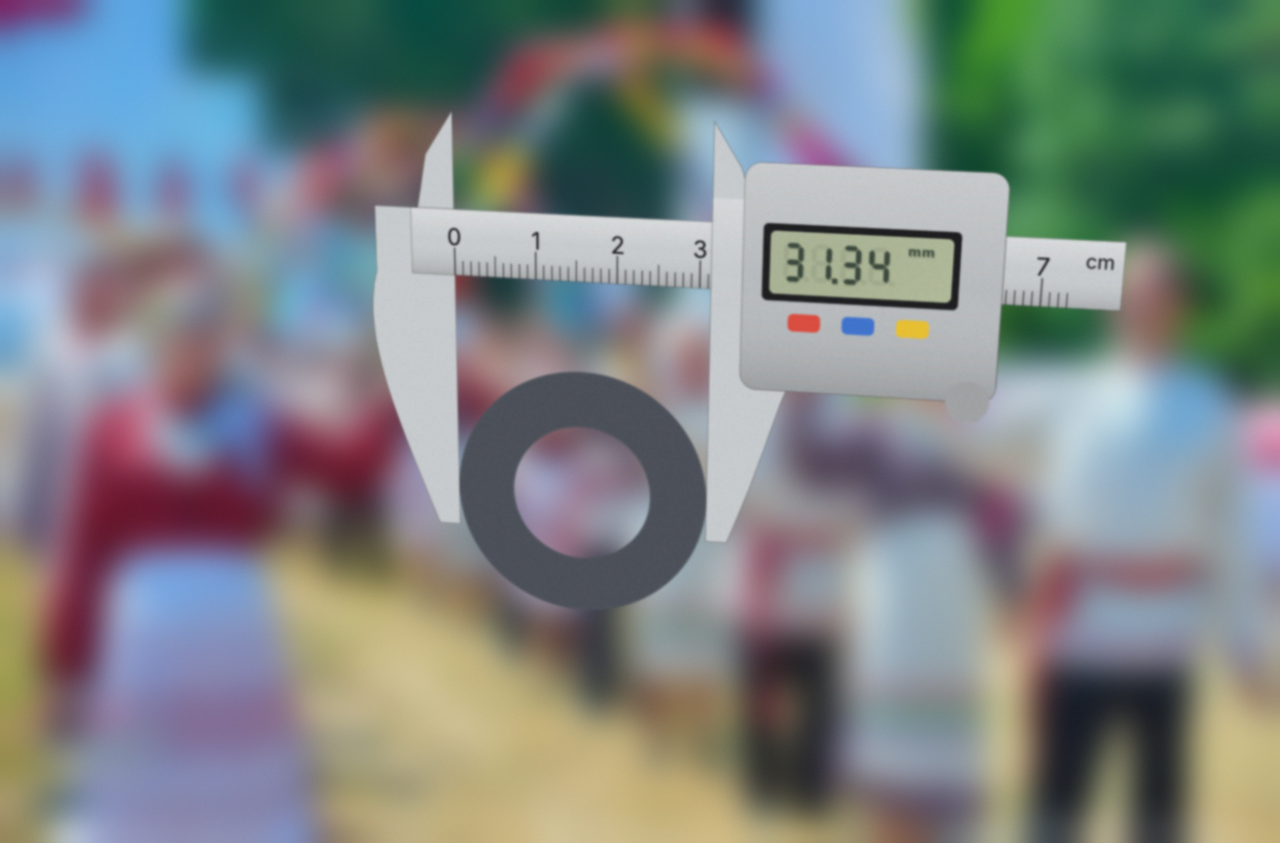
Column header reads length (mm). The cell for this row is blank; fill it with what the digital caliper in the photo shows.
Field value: 31.34 mm
